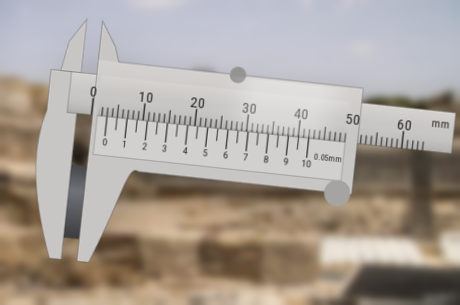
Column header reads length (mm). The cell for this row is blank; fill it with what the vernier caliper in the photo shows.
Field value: 3.0 mm
